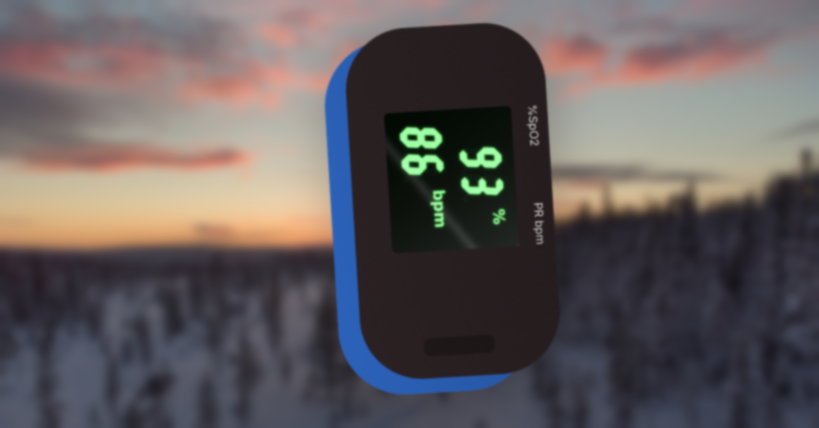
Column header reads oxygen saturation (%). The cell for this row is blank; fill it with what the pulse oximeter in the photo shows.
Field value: 93 %
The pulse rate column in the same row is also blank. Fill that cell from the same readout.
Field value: 86 bpm
